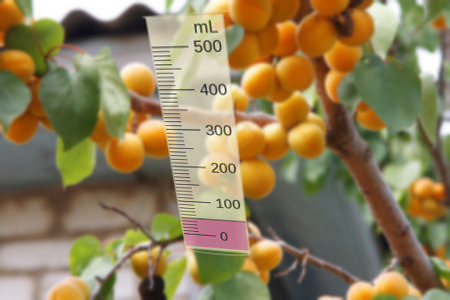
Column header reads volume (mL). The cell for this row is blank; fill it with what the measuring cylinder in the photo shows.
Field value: 50 mL
